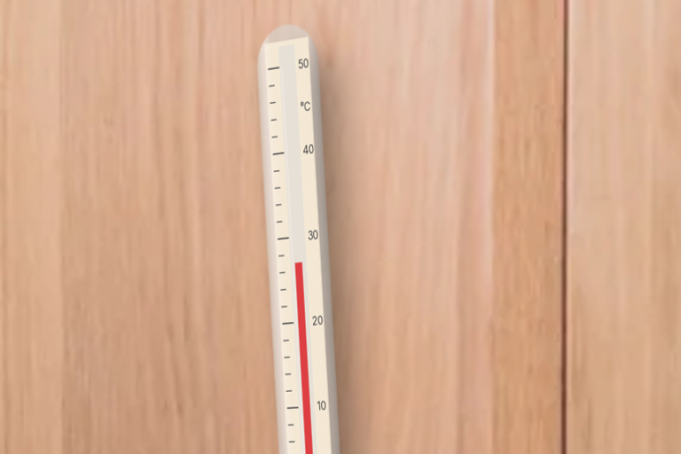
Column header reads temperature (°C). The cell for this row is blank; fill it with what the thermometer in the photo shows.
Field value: 27 °C
